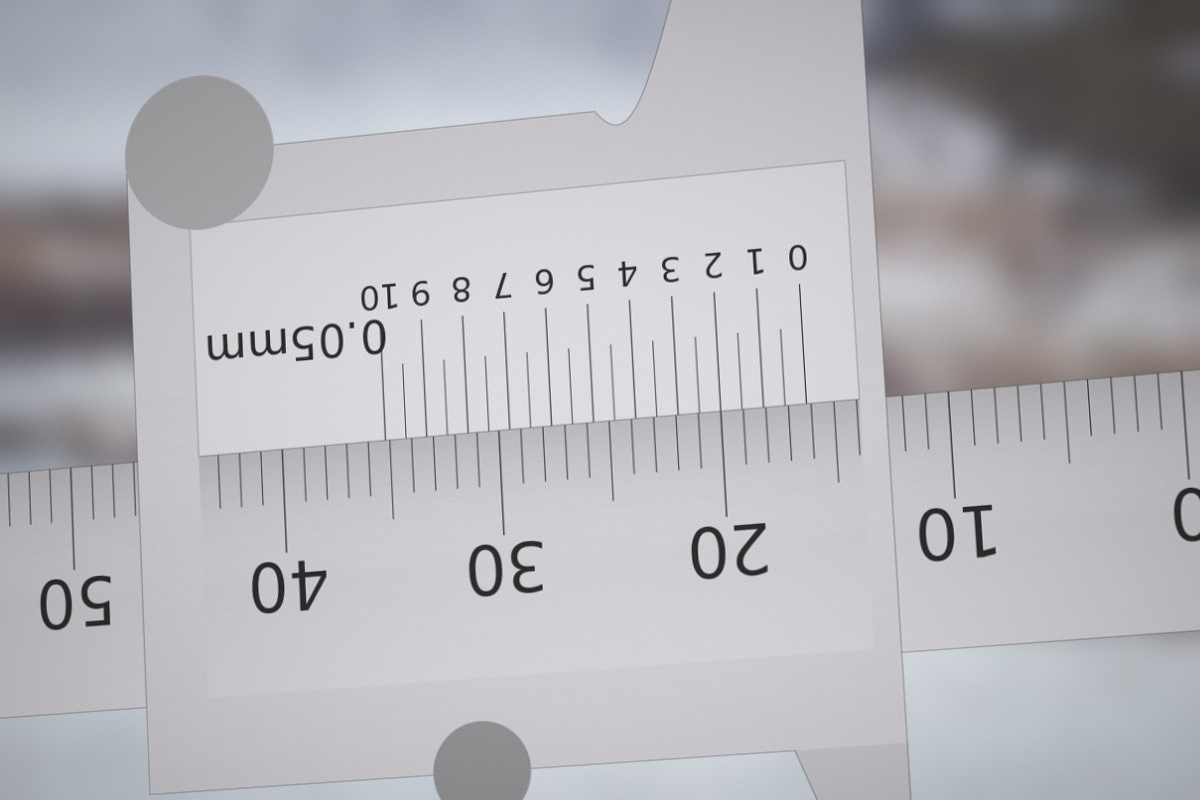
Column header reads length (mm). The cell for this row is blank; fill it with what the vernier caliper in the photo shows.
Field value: 16.2 mm
